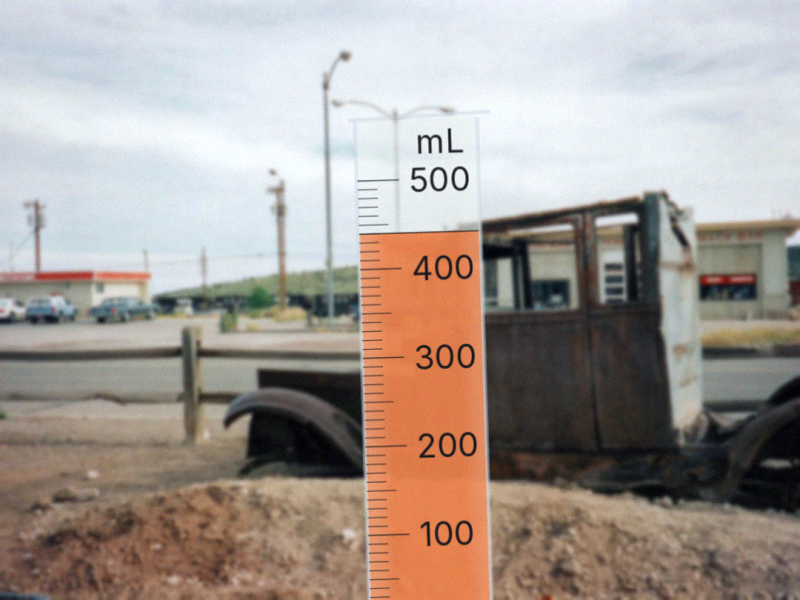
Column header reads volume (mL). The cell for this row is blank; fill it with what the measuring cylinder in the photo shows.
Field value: 440 mL
